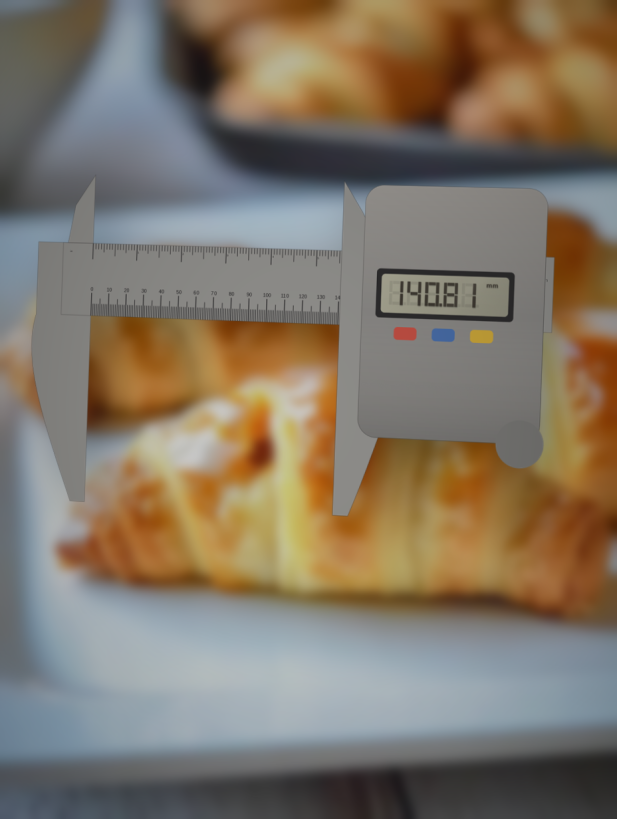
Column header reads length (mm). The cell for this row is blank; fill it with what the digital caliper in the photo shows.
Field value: 140.81 mm
